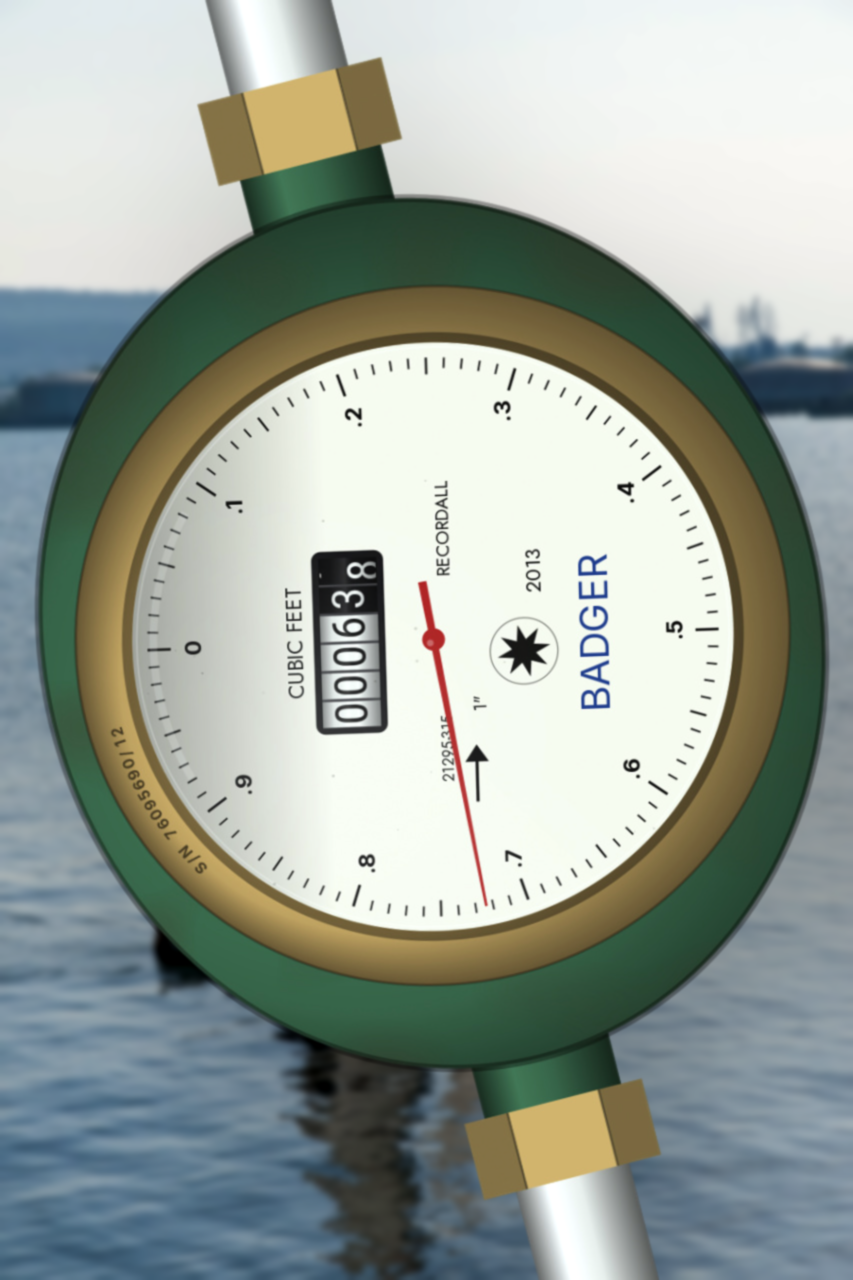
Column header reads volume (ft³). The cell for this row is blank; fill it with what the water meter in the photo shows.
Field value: 637.72 ft³
